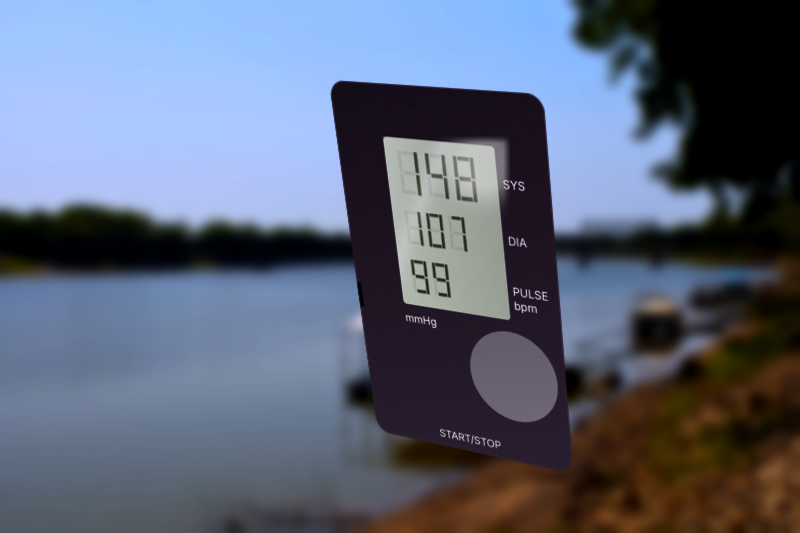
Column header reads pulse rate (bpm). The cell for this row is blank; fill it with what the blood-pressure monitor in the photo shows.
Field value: 99 bpm
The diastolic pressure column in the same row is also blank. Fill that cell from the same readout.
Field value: 107 mmHg
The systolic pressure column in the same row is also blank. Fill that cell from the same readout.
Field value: 148 mmHg
